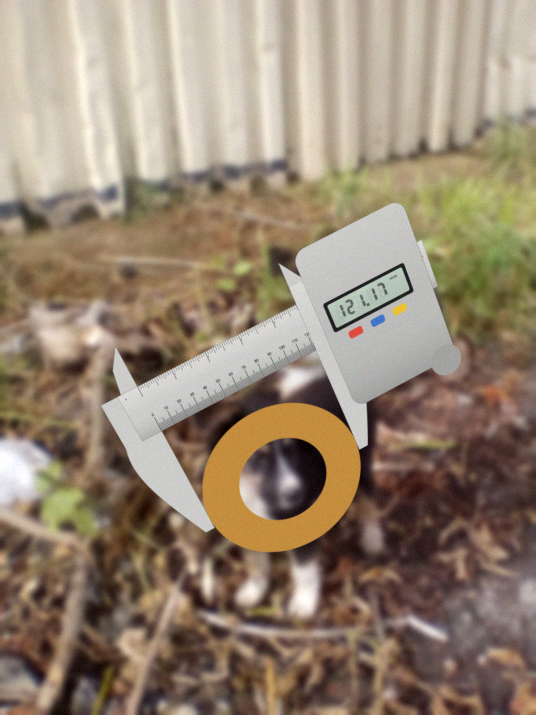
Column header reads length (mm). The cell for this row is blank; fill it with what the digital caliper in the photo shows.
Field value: 121.17 mm
